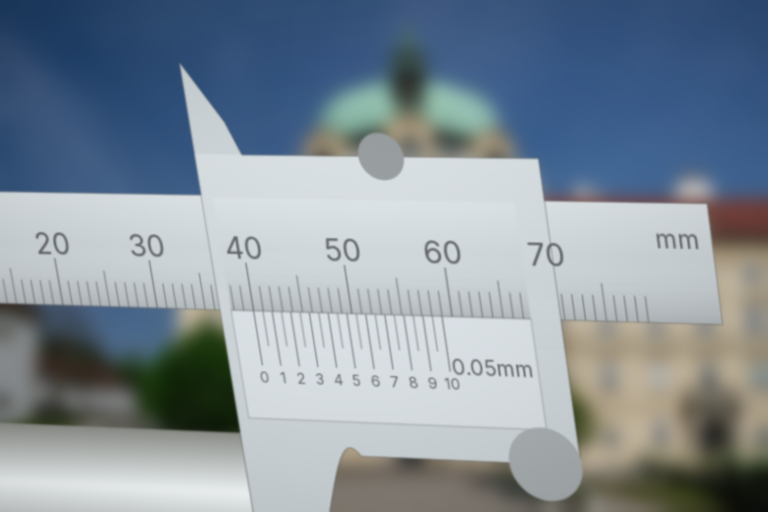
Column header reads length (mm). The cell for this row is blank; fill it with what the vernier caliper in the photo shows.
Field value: 40.0 mm
